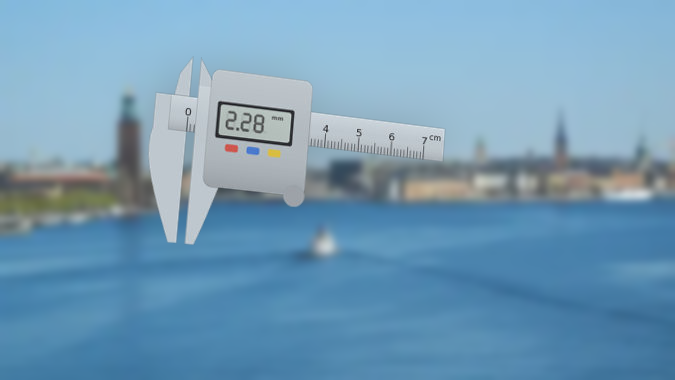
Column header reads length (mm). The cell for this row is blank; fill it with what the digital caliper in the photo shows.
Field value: 2.28 mm
